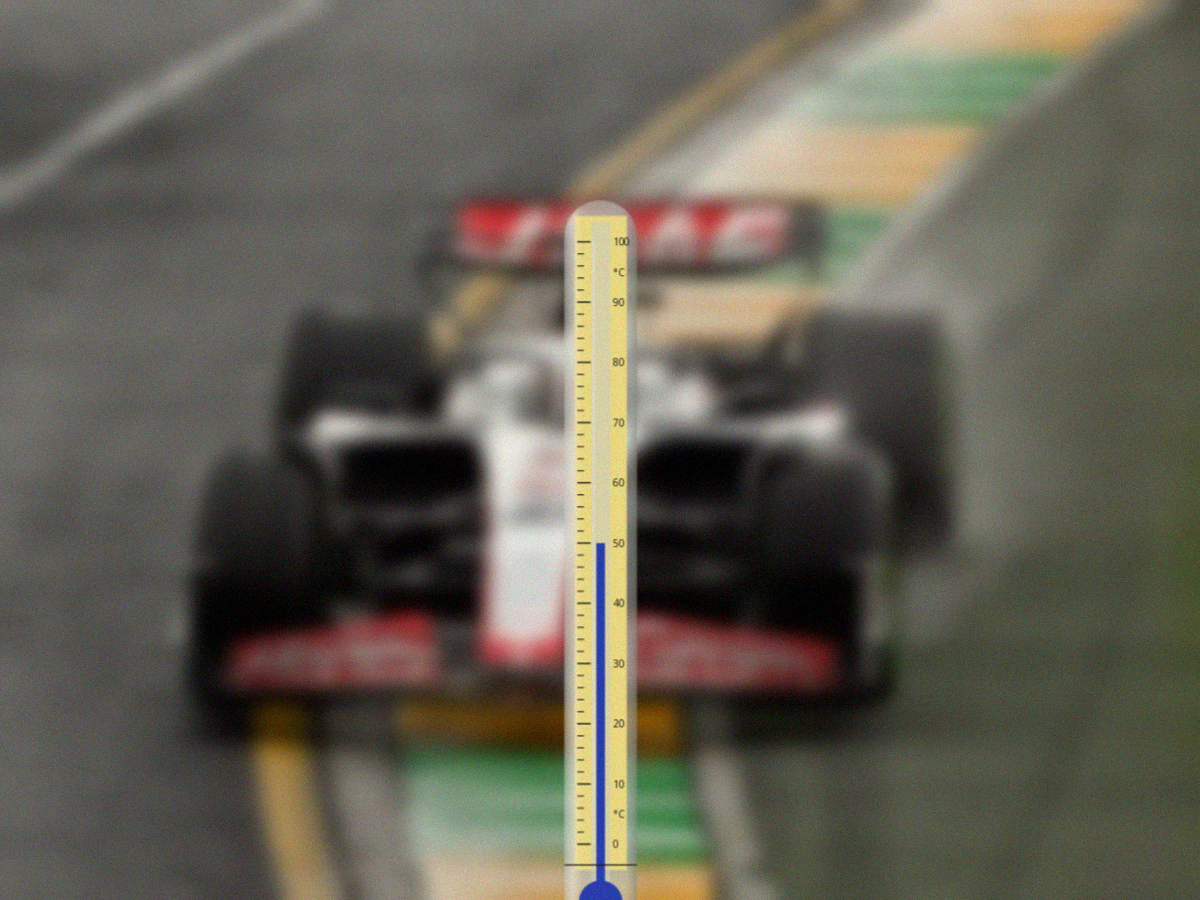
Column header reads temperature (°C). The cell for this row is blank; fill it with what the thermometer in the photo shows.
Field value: 50 °C
